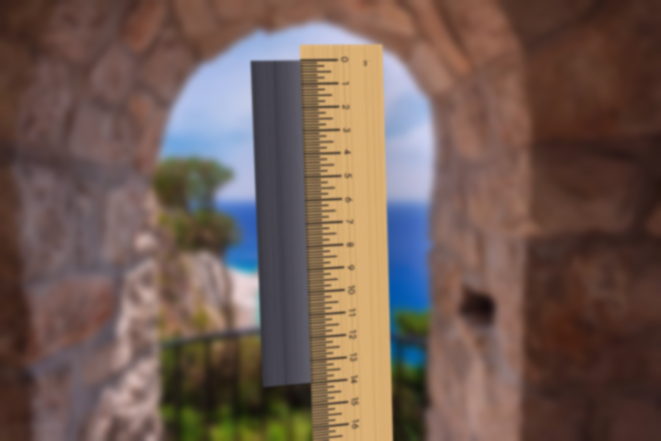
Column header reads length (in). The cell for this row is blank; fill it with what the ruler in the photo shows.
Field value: 14 in
